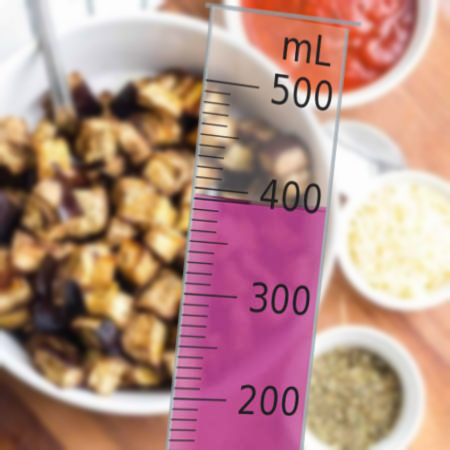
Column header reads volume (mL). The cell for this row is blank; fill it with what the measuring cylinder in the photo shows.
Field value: 390 mL
